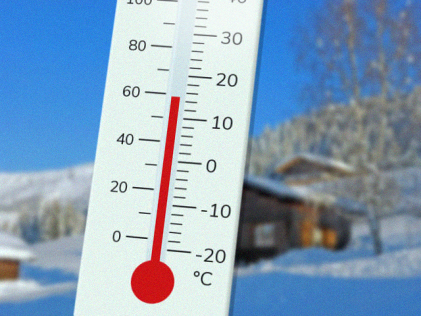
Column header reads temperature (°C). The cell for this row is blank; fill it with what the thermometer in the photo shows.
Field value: 15 °C
